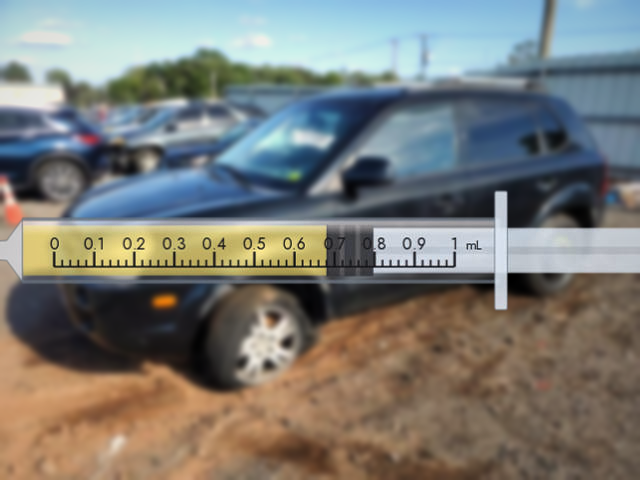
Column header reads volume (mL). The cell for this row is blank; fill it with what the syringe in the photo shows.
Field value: 0.68 mL
